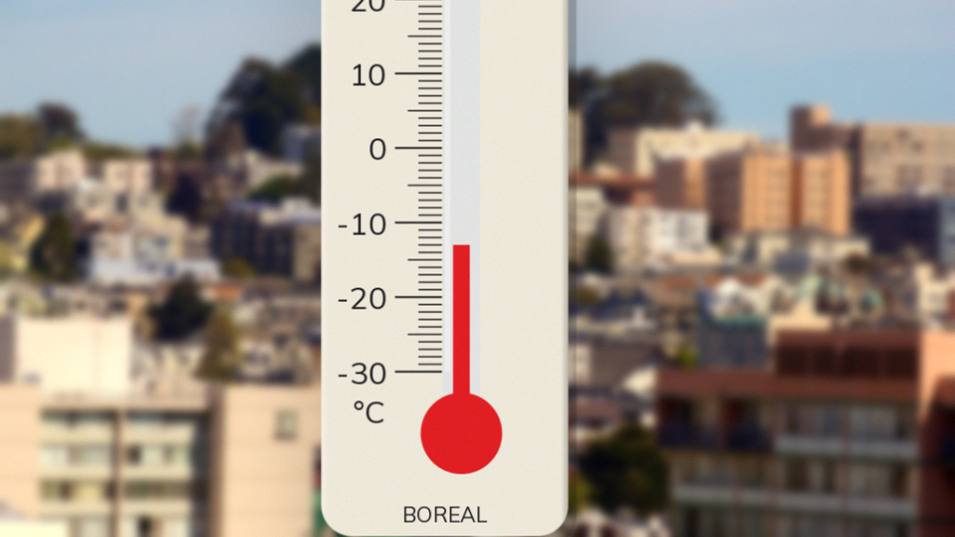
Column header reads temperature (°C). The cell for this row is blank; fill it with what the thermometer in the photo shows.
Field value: -13 °C
